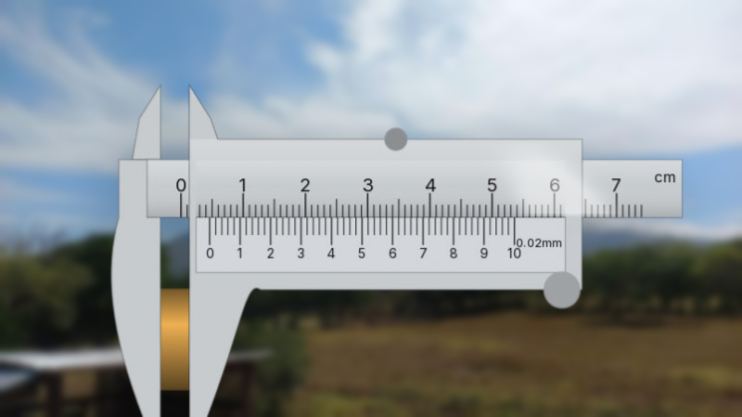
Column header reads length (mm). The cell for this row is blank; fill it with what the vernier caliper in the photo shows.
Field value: 4.6 mm
